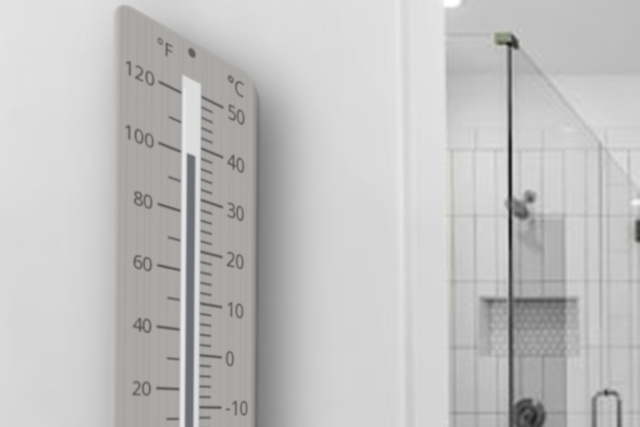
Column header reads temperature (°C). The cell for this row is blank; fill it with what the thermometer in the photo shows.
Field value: 38 °C
